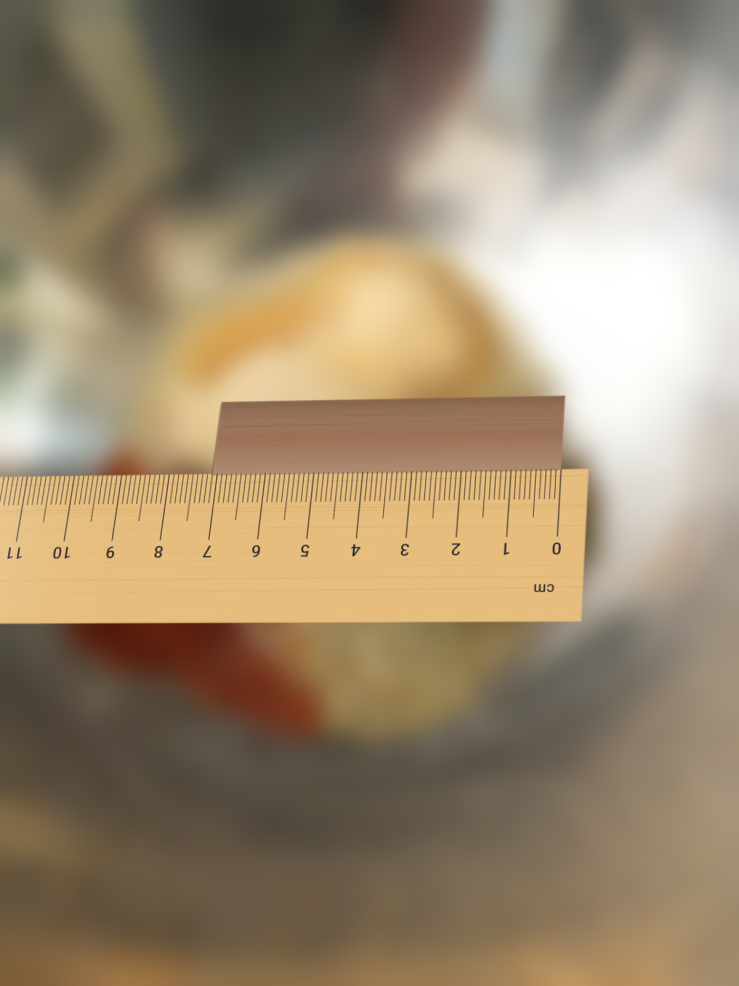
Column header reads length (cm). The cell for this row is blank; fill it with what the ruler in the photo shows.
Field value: 7.1 cm
